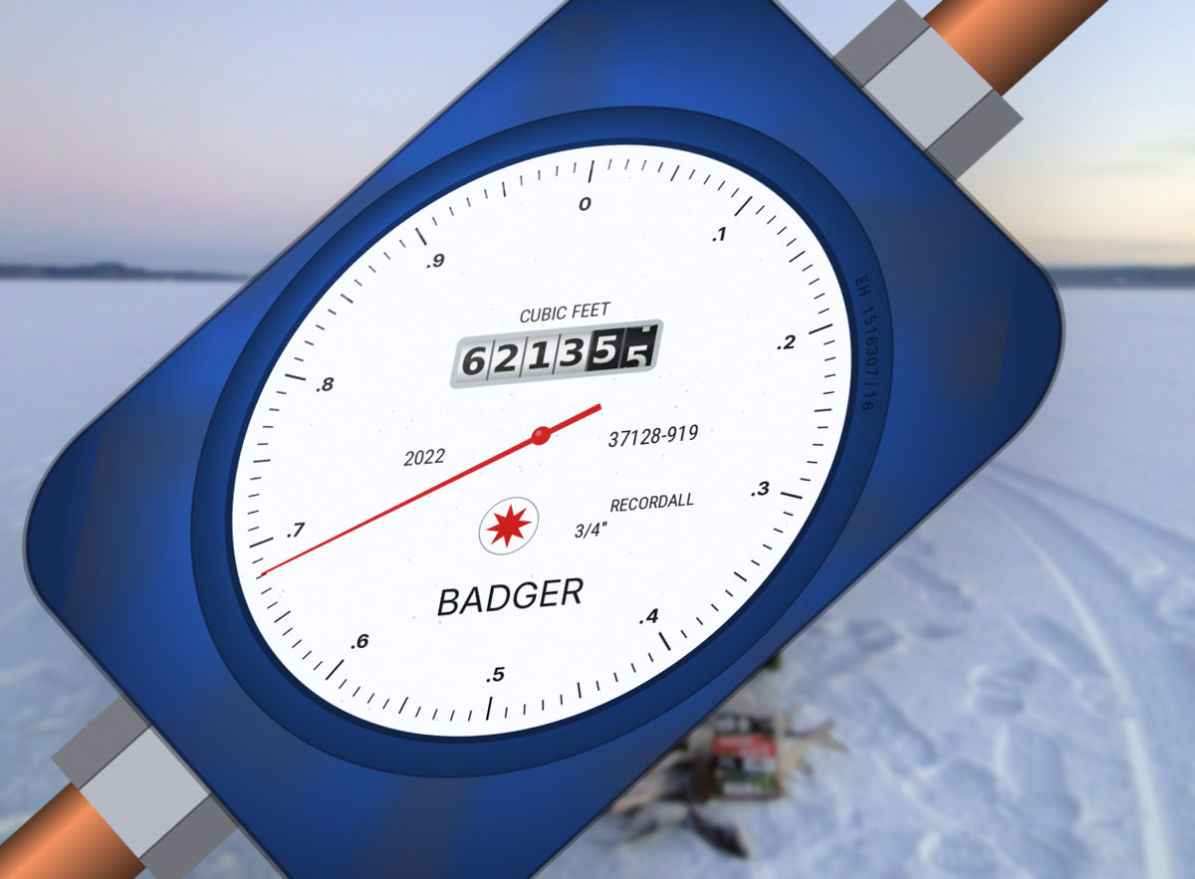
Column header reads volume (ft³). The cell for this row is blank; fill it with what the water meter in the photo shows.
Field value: 621354.68 ft³
